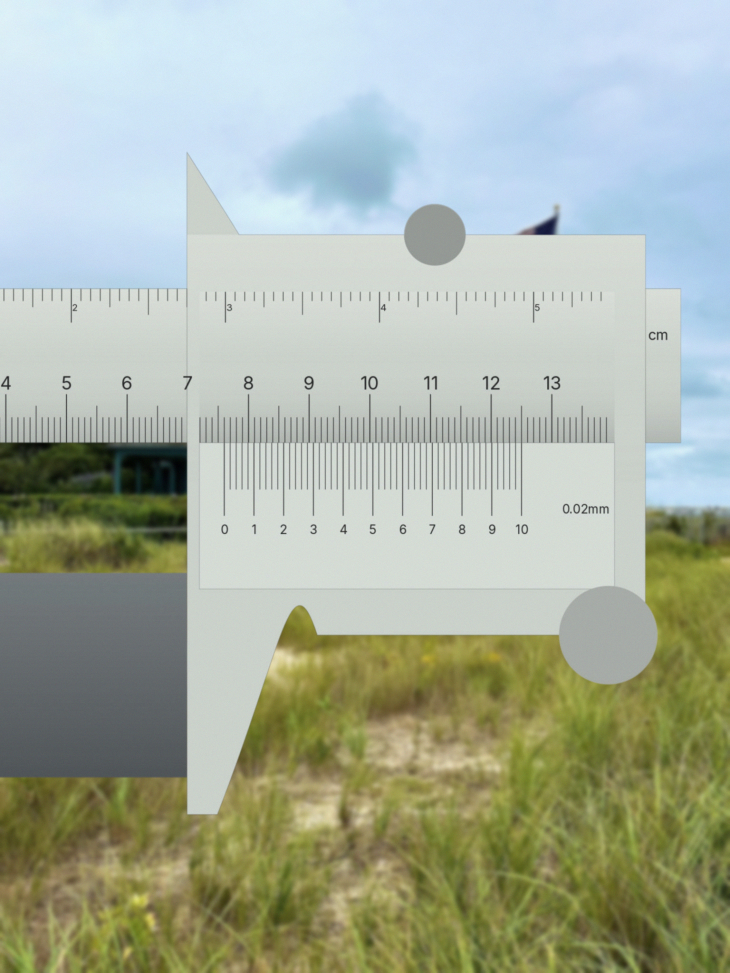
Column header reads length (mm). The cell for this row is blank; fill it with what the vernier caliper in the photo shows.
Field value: 76.0 mm
